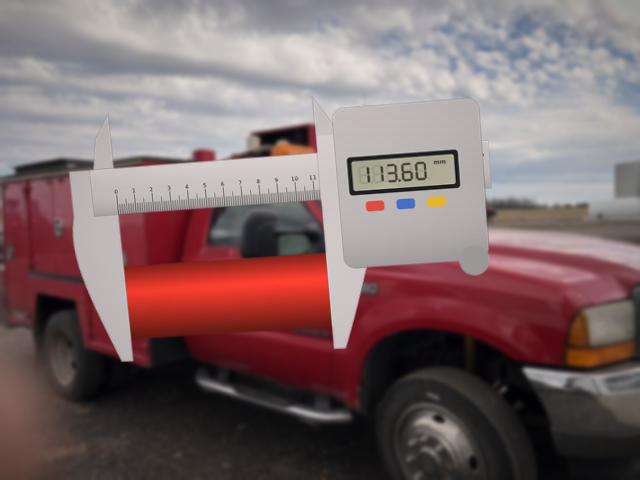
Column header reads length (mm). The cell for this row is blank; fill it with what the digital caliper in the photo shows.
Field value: 113.60 mm
